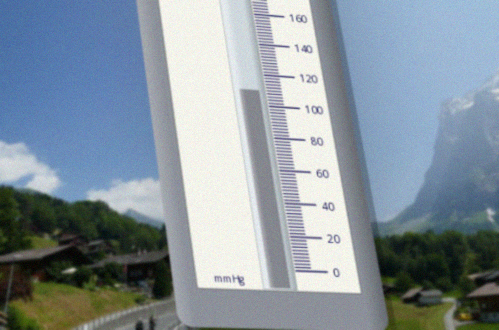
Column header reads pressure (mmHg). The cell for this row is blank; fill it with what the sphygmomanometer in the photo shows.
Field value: 110 mmHg
